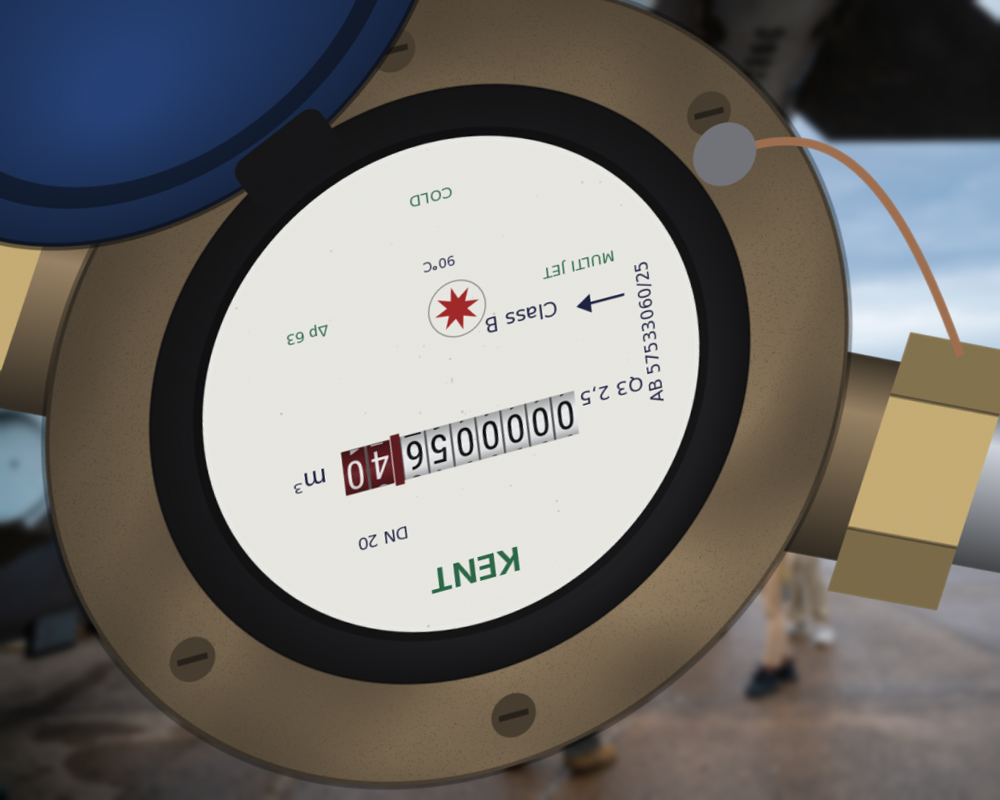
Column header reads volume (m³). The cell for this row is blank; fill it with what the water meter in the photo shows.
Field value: 56.40 m³
